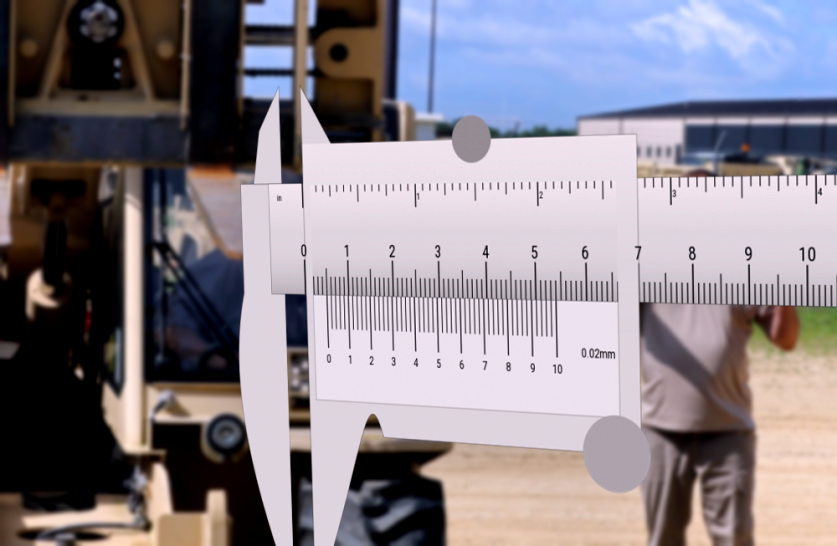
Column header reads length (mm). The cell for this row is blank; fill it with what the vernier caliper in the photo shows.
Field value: 5.0 mm
